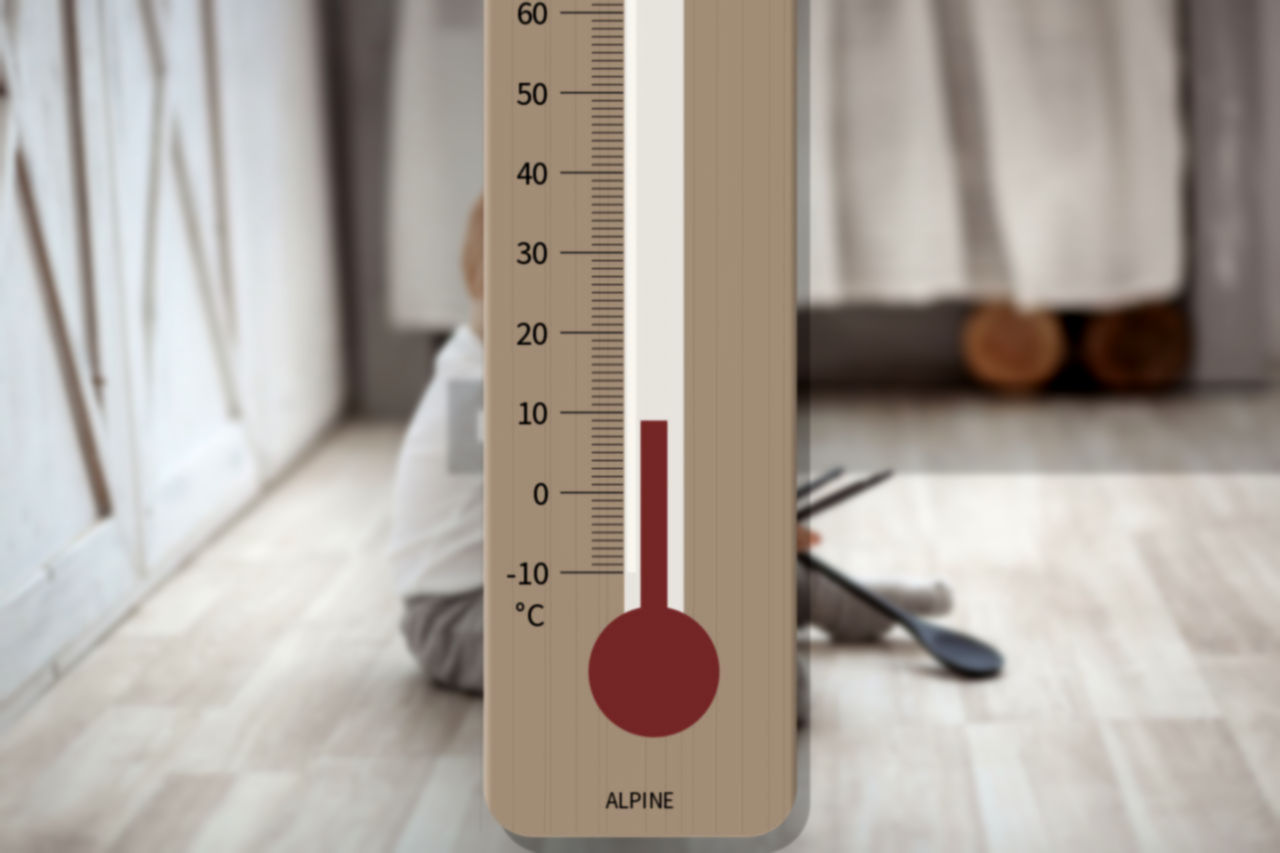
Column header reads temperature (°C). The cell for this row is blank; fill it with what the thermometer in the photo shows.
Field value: 9 °C
